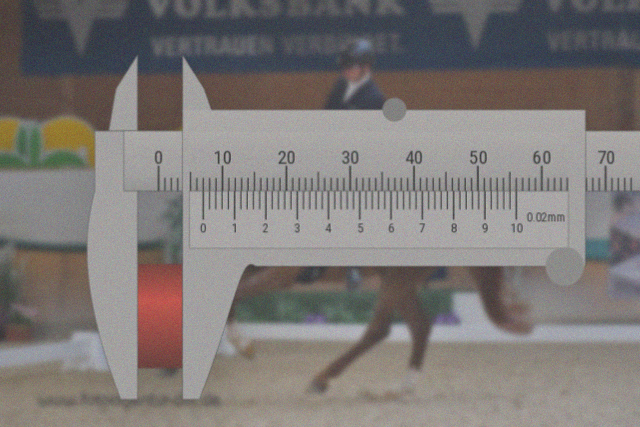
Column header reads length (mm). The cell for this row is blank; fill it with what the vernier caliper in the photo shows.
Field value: 7.0 mm
